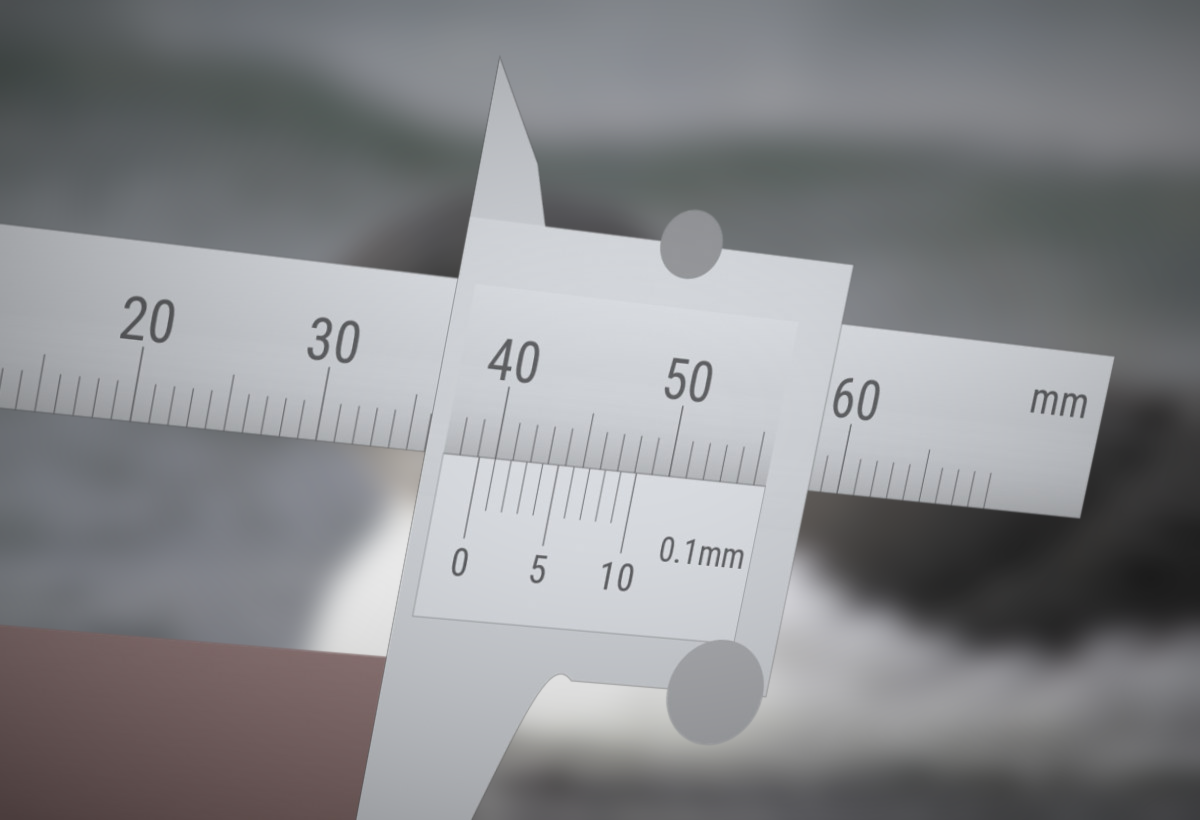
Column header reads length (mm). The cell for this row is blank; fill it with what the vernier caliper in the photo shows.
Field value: 39.1 mm
